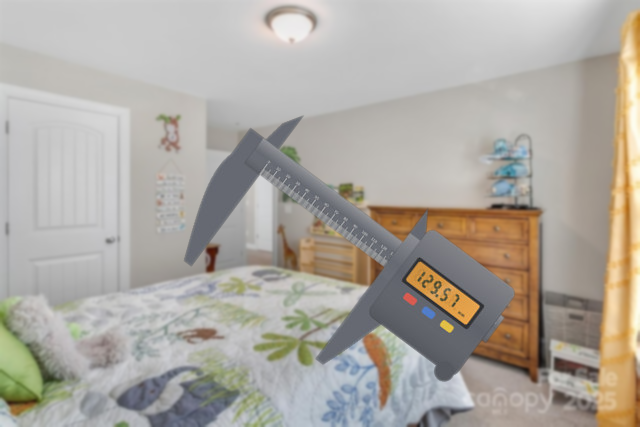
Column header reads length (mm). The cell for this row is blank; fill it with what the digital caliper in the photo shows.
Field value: 129.57 mm
